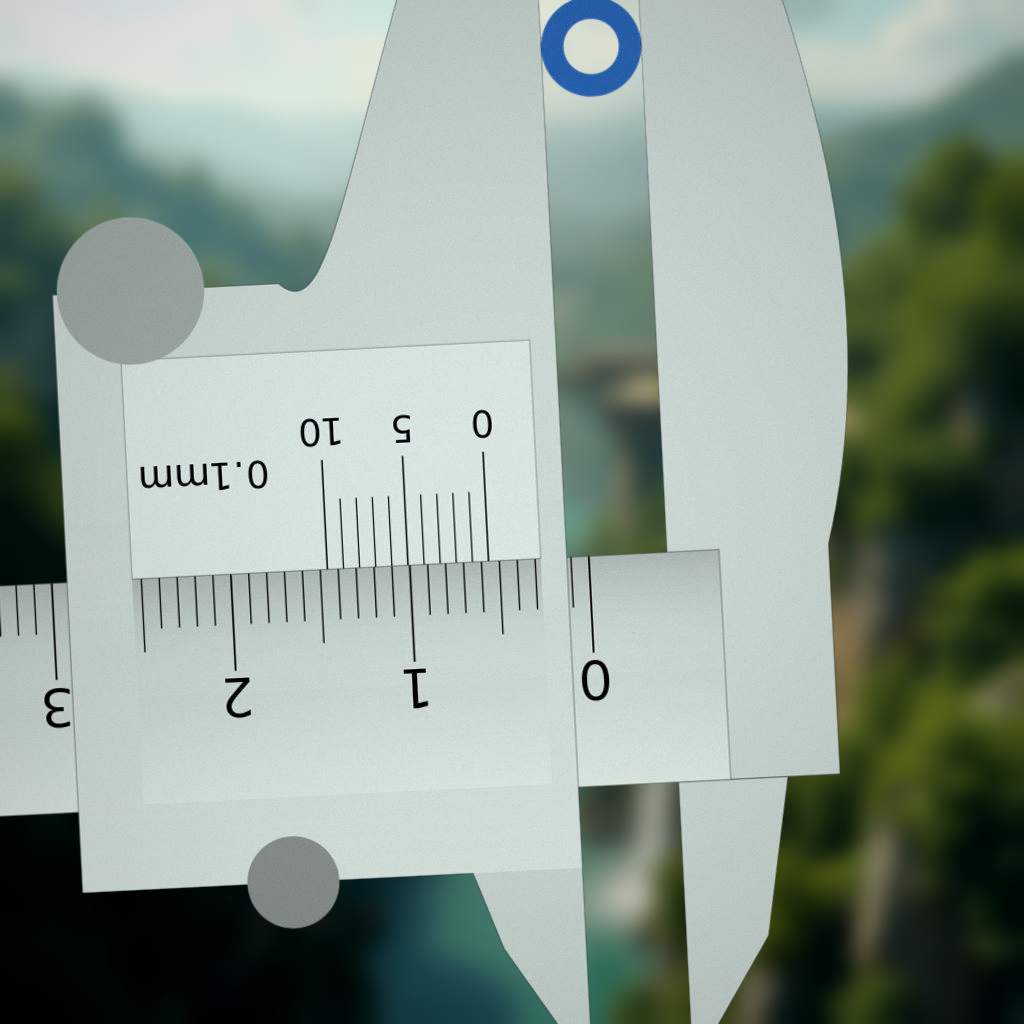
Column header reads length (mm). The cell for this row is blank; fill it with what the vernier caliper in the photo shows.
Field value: 5.6 mm
